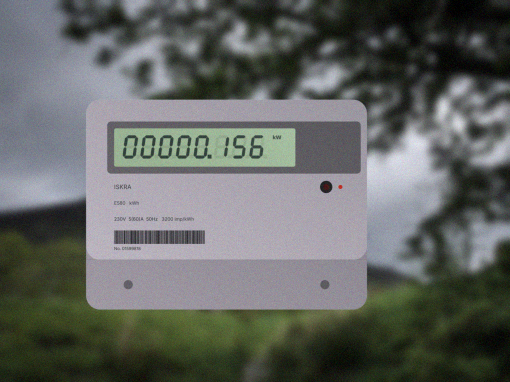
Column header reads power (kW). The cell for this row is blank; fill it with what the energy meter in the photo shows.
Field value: 0.156 kW
